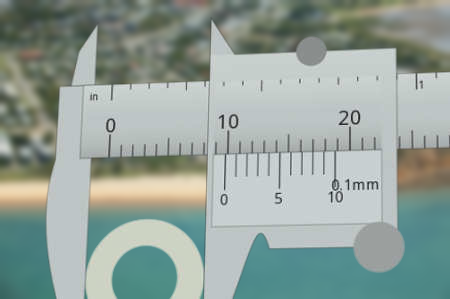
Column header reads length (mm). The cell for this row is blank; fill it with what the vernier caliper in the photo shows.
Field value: 9.8 mm
